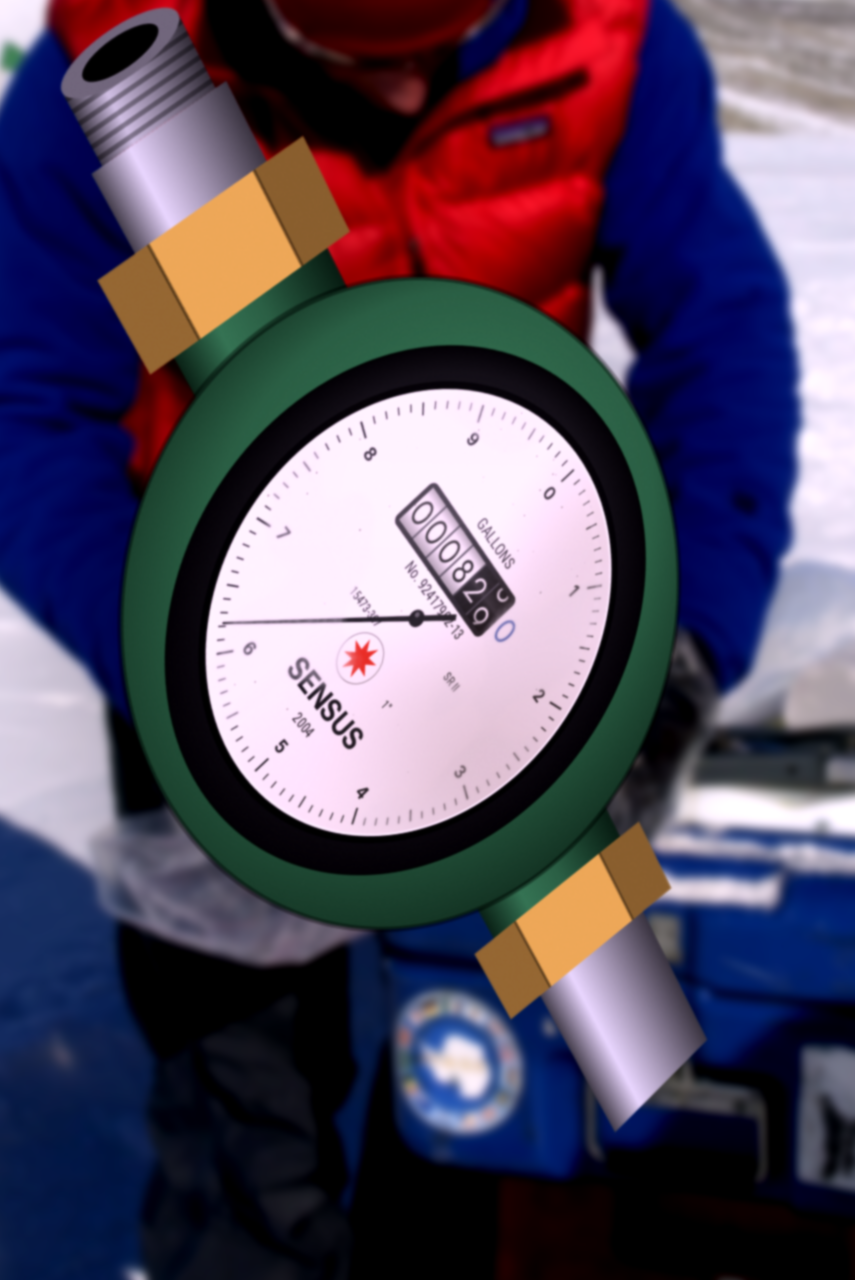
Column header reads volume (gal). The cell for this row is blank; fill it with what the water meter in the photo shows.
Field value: 8286.2 gal
